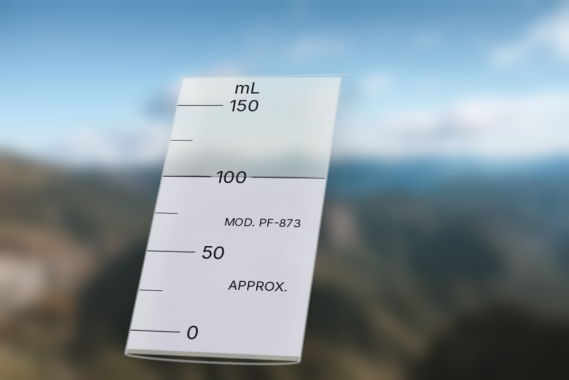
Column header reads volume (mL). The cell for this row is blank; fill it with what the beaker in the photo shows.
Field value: 100 mL
